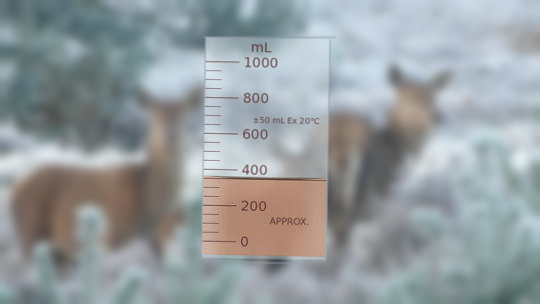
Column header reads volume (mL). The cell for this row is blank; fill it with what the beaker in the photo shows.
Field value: 350 mL
